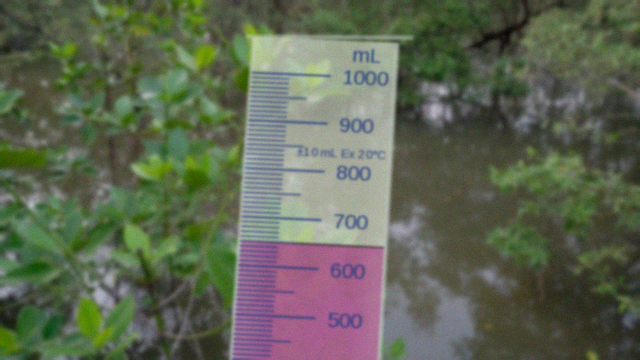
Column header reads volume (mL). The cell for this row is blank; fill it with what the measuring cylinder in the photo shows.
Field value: 650 mL
